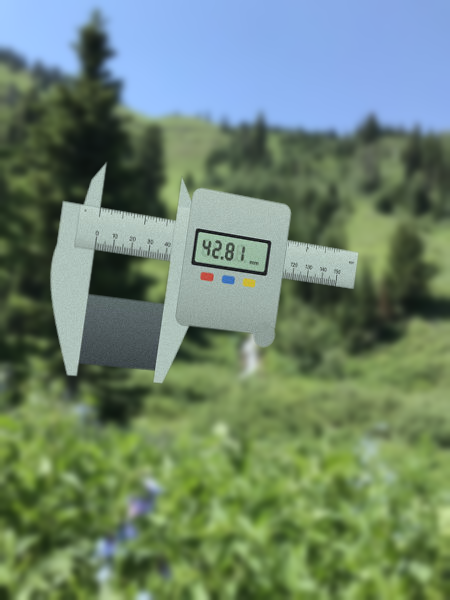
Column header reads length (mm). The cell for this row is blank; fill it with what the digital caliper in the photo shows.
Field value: 42.81 mm
